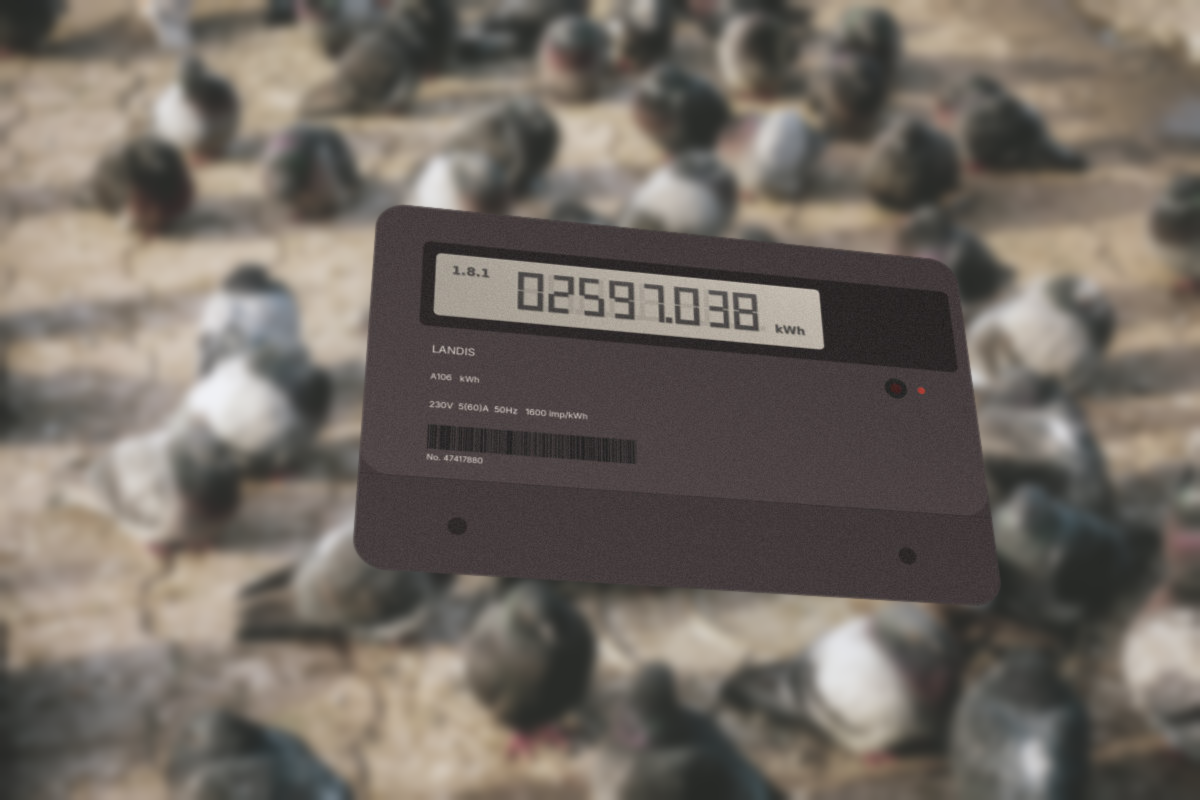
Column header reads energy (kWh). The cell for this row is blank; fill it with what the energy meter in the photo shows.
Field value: 2597.038 kWh
